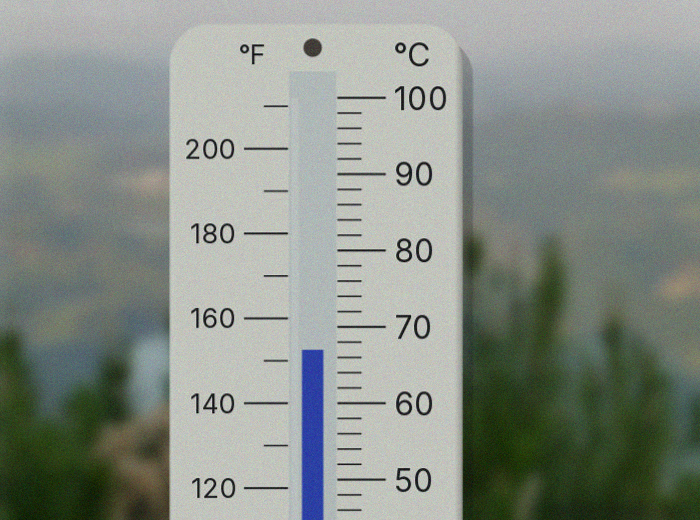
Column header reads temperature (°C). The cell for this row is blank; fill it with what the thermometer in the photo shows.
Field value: 67 °C
